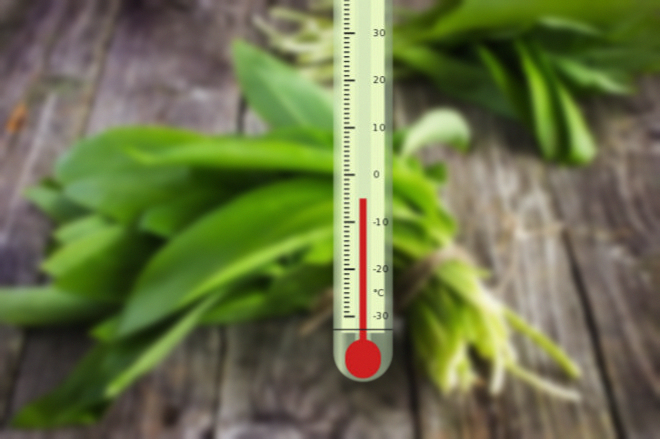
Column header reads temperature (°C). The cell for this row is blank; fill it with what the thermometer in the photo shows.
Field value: -5 °C
